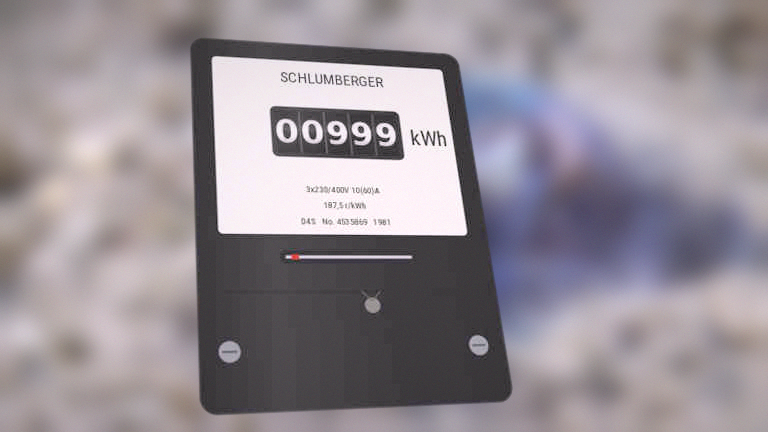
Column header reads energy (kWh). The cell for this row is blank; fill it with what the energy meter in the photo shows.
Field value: 999 kWh
